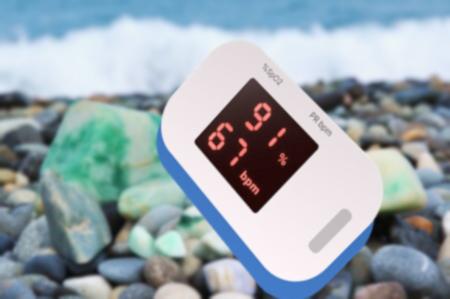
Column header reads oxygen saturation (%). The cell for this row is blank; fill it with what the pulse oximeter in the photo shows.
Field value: 91 %
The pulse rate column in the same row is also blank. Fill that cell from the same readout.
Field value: 67 bpm
